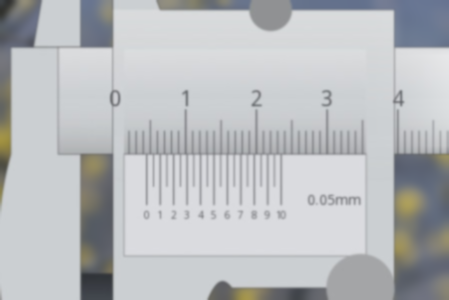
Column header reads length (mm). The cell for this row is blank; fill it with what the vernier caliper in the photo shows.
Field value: 4.5 mm
